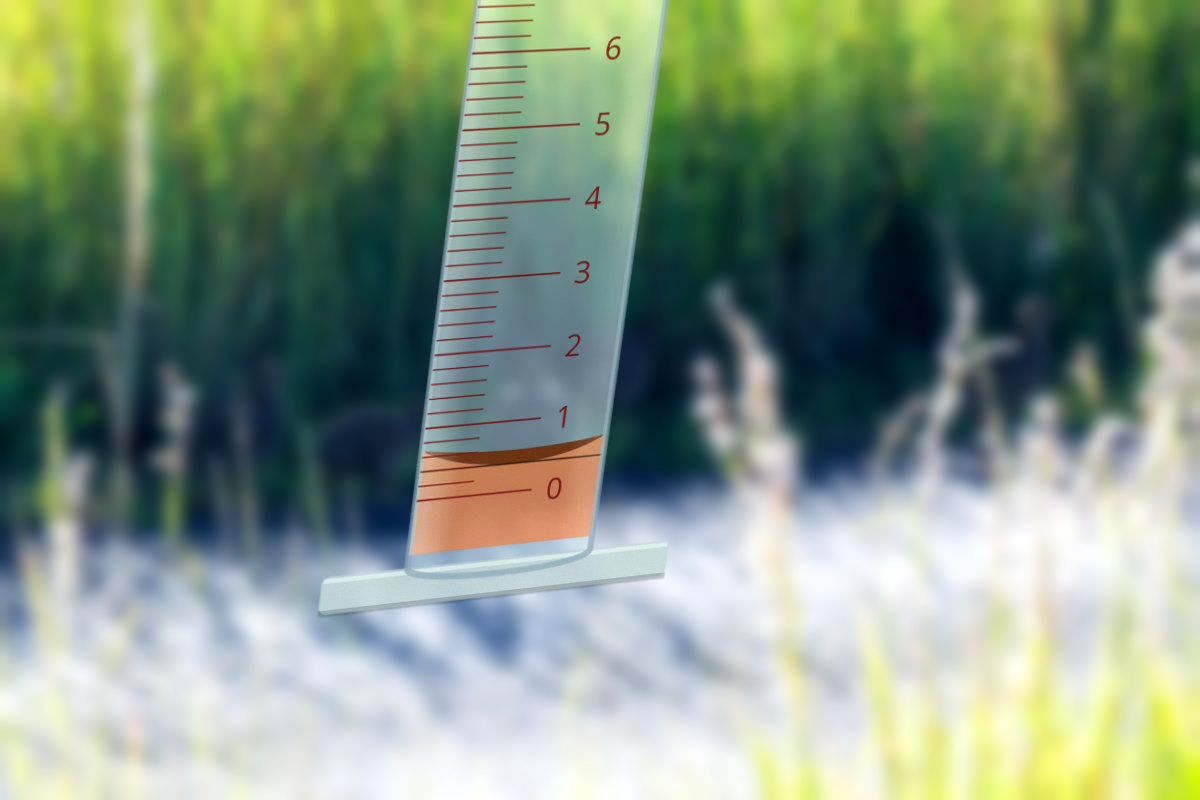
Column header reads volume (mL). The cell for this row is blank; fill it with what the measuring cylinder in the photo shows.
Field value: 0.4 mL
